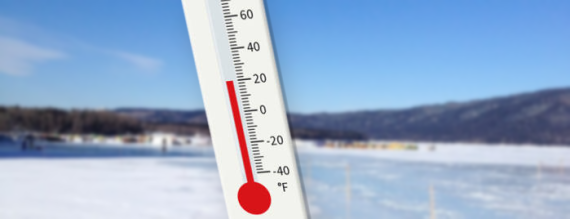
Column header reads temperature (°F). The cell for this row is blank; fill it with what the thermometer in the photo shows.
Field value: 20 °F
